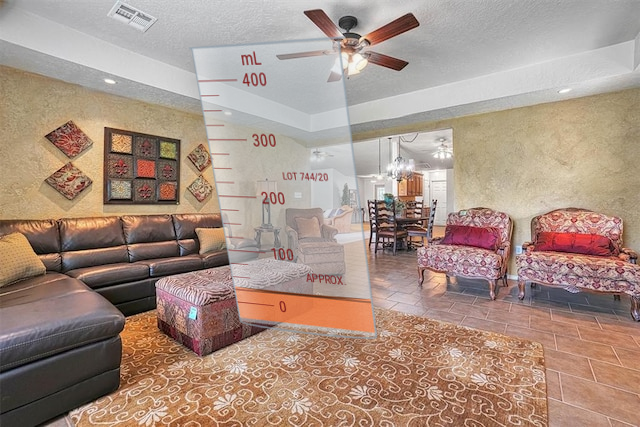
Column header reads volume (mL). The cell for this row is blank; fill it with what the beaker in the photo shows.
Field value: 25 mL
